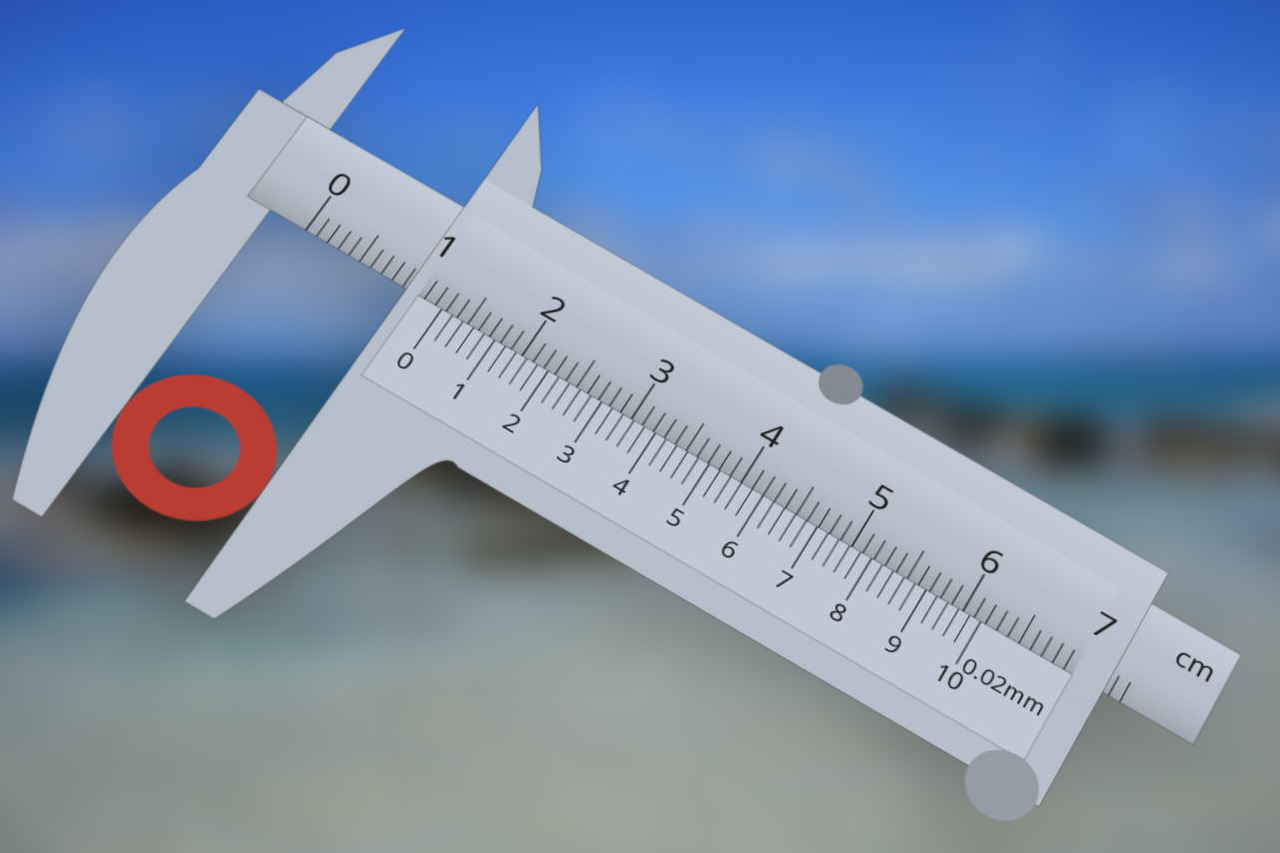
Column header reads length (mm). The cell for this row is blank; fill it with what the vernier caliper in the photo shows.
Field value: 12.6 mm
